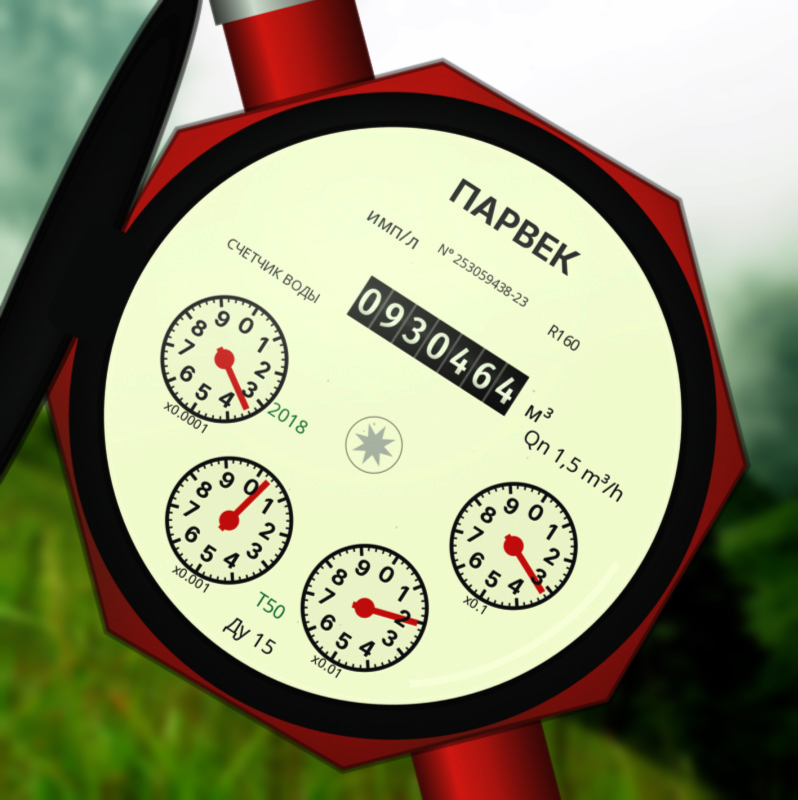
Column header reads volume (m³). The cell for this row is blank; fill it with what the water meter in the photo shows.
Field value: 930464.3203 m³
